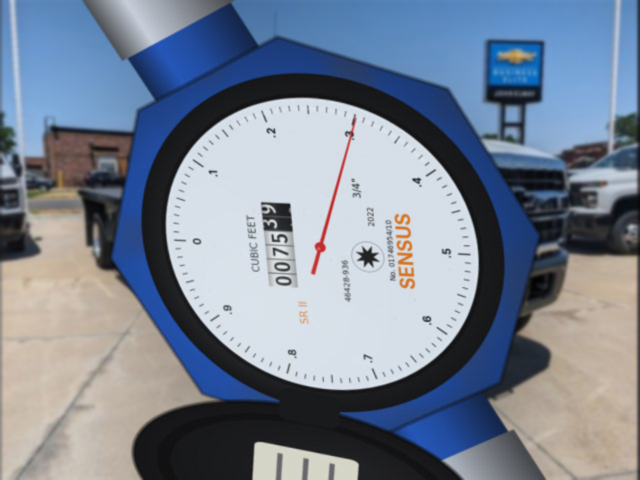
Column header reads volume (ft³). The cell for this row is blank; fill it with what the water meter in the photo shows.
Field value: 7539.30 ft³
